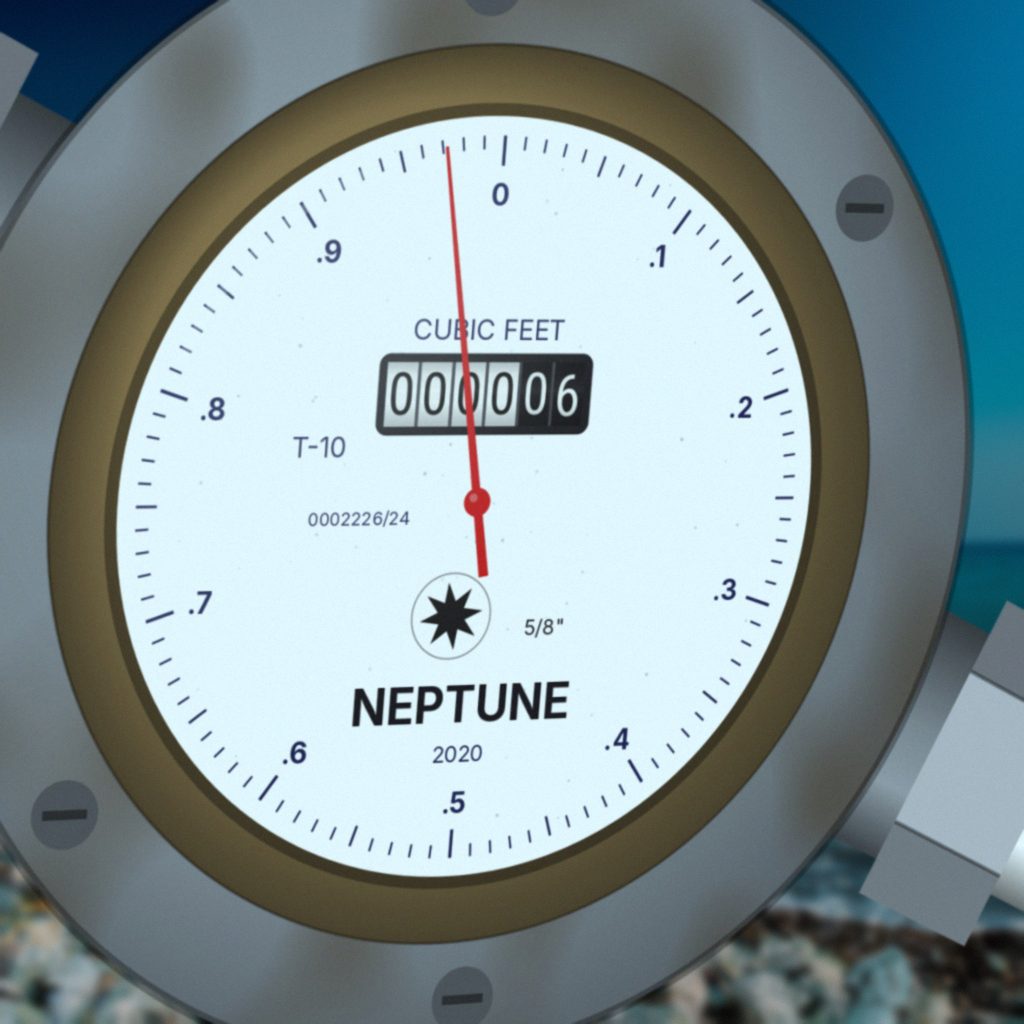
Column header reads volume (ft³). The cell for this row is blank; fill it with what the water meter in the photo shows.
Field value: 5.97 ft³
